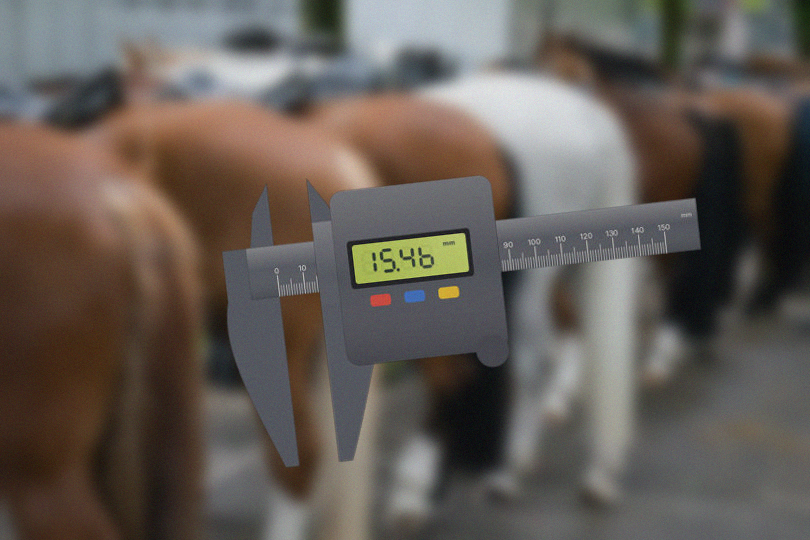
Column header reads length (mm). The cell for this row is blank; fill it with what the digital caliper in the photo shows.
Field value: 15.46 mm
